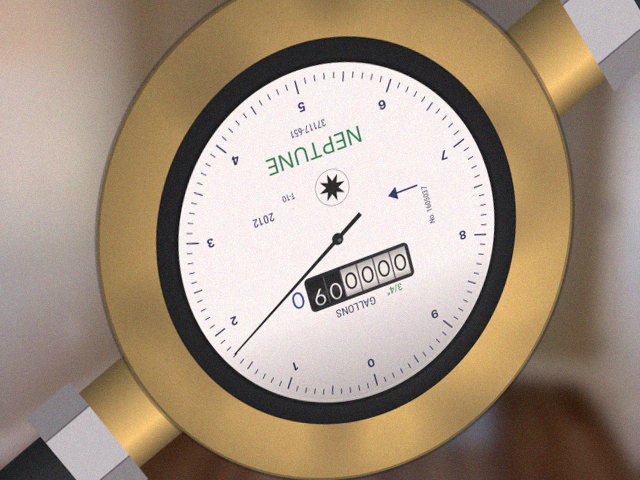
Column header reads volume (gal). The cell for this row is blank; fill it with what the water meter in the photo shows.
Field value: 91.7 gal
